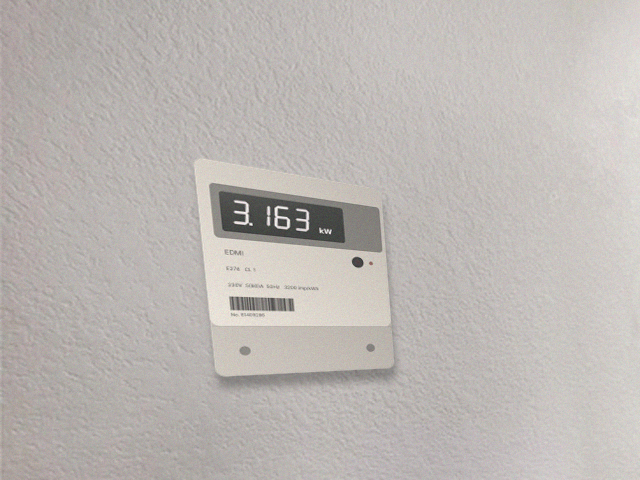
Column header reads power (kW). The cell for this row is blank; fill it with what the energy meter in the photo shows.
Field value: 3.163 kW
